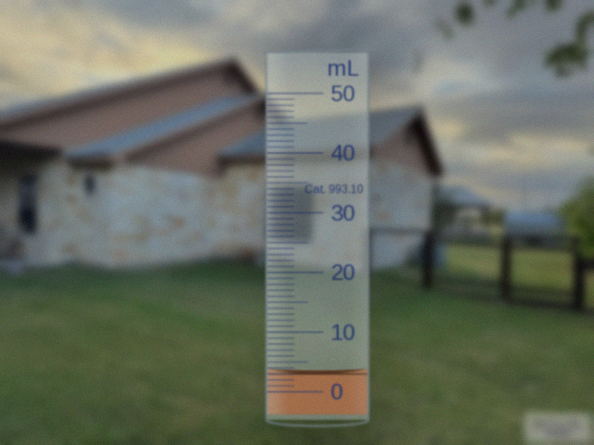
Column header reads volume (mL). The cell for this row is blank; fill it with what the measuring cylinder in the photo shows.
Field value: 3 mL
